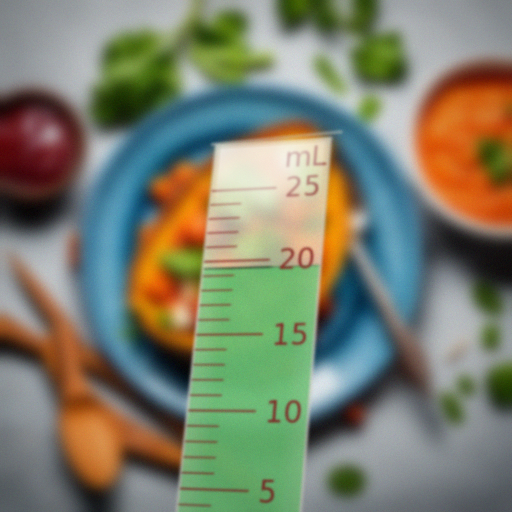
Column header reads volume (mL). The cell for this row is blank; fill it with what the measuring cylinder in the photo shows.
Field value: 19.5 mL
